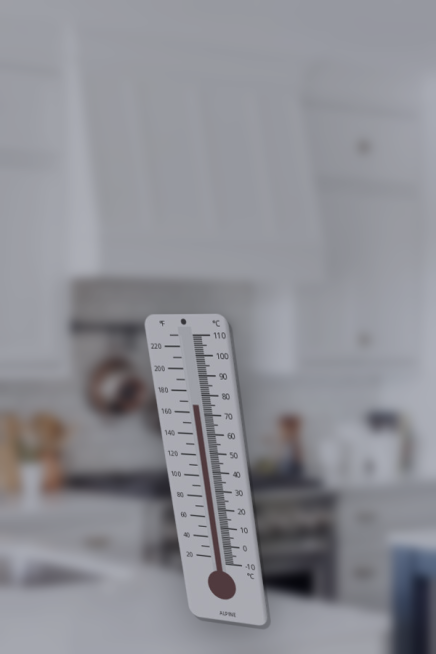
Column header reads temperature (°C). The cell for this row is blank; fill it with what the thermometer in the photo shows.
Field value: 75 °C
